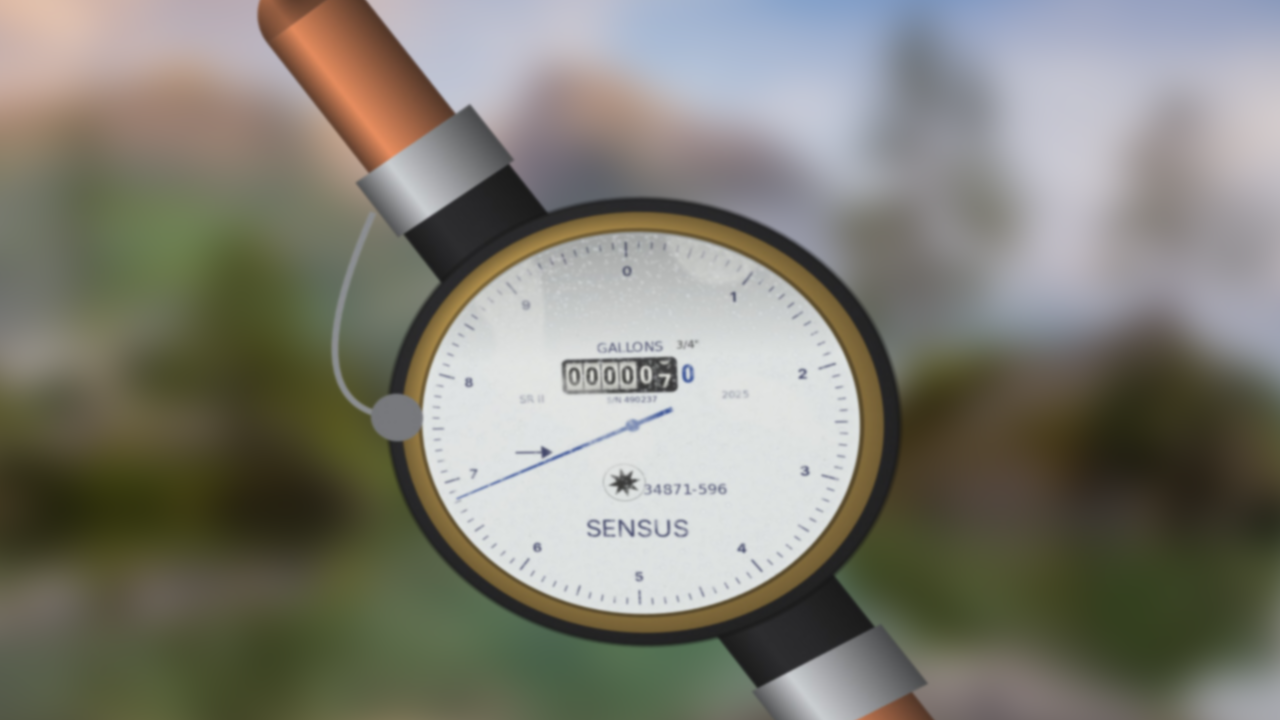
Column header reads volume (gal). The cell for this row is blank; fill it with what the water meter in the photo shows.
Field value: 66.8 gal
